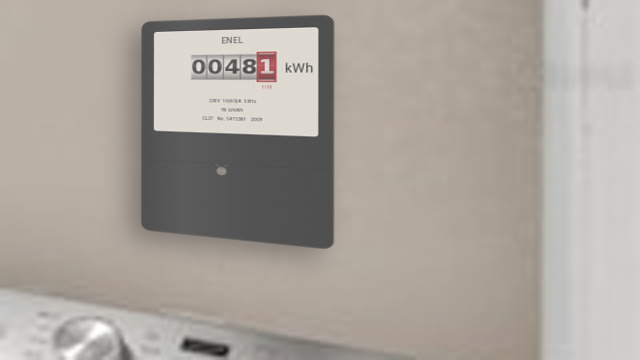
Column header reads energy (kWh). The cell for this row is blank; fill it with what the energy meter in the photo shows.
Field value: 48.1 kWh
